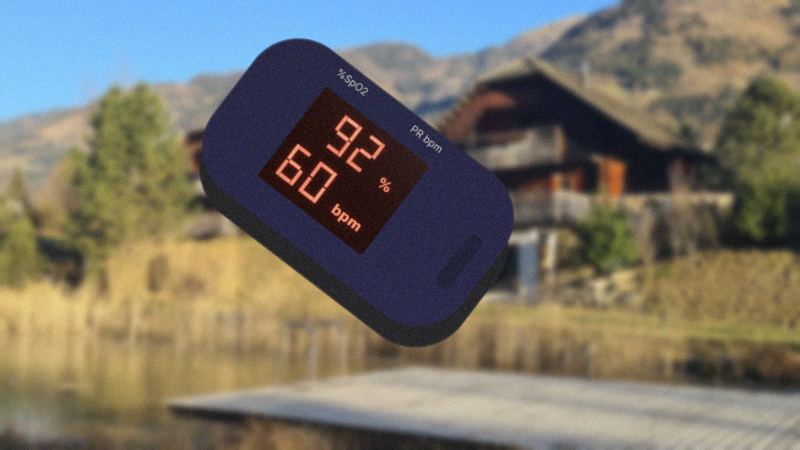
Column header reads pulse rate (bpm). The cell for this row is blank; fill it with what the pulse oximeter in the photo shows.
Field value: 60 bpm
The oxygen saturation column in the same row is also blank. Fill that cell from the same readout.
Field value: 92 %
